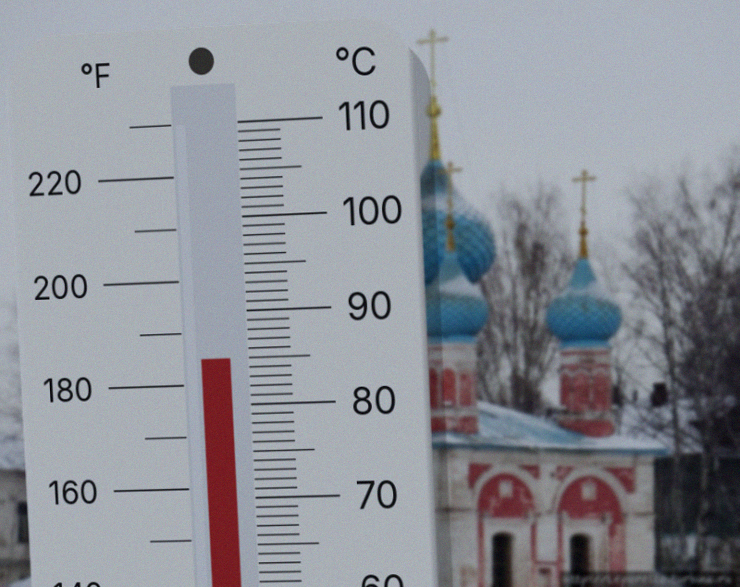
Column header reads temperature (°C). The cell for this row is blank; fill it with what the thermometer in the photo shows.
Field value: 85 °C
